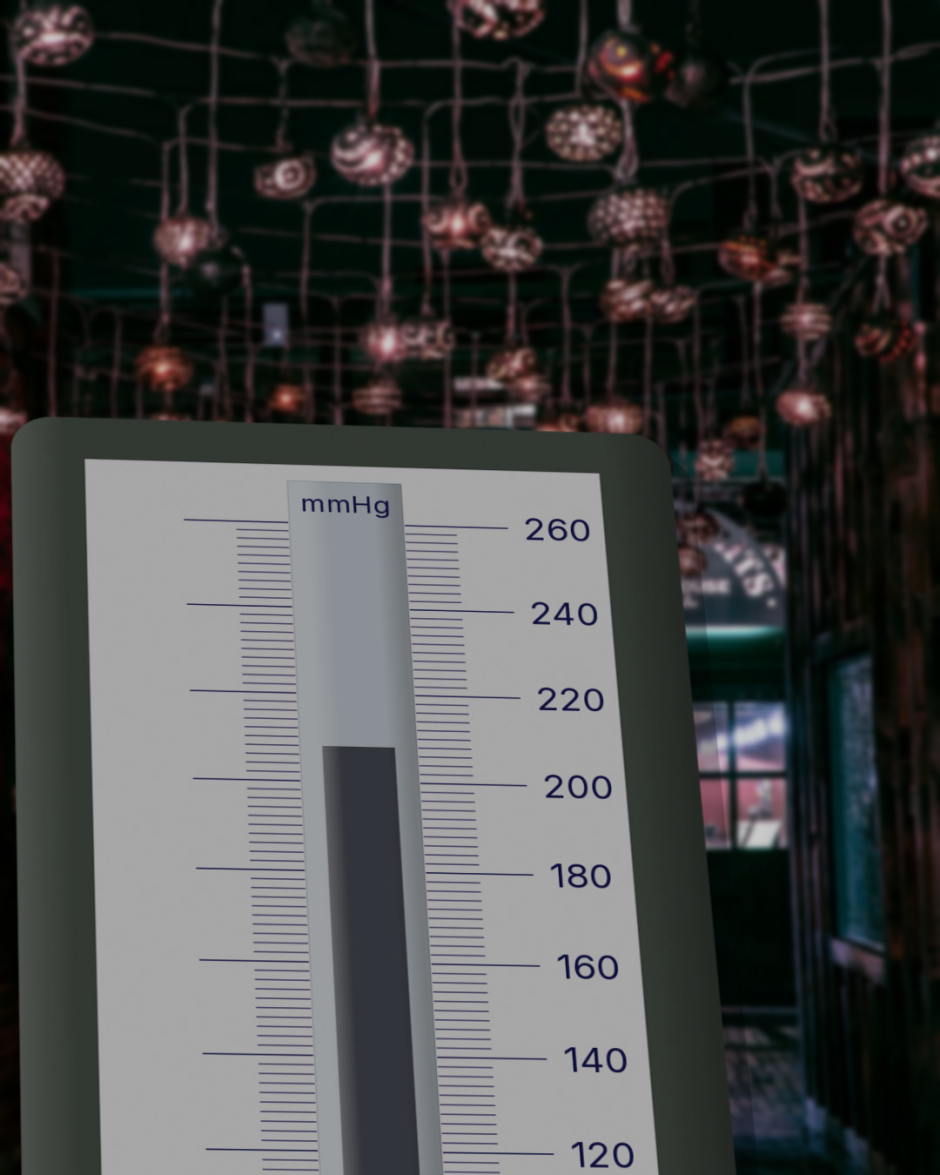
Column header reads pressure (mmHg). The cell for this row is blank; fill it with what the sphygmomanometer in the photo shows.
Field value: 208 mmHg
